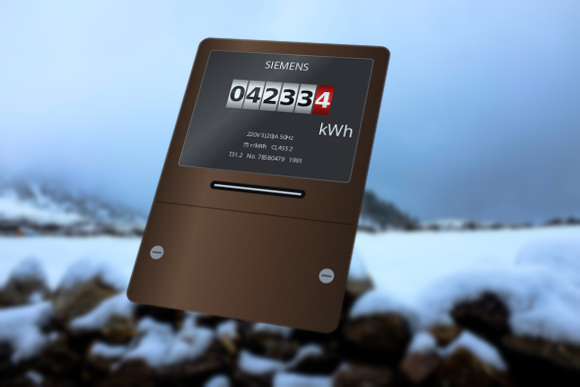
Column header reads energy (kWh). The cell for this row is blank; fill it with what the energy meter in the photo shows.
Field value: 4233.4 kWh
